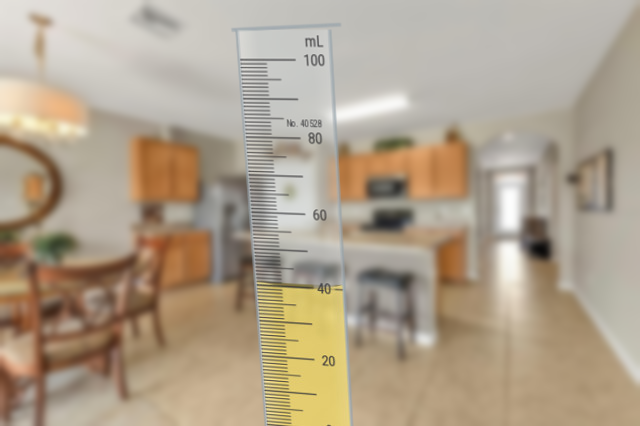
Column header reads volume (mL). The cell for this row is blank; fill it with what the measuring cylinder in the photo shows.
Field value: 40 mL
